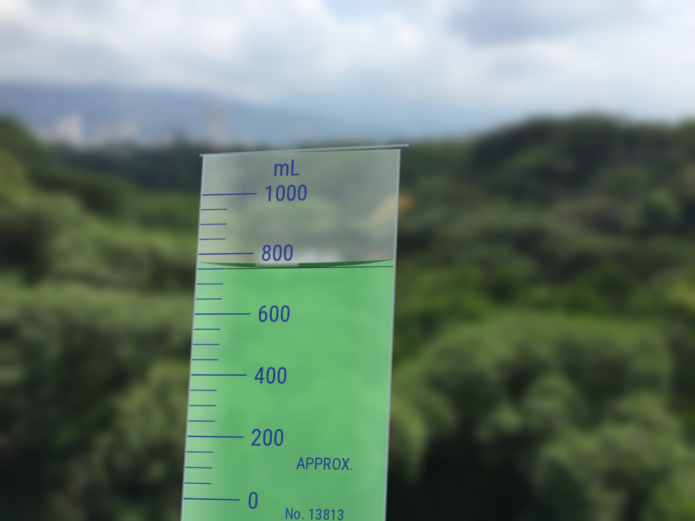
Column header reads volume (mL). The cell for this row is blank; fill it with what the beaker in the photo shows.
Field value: 750 mL
